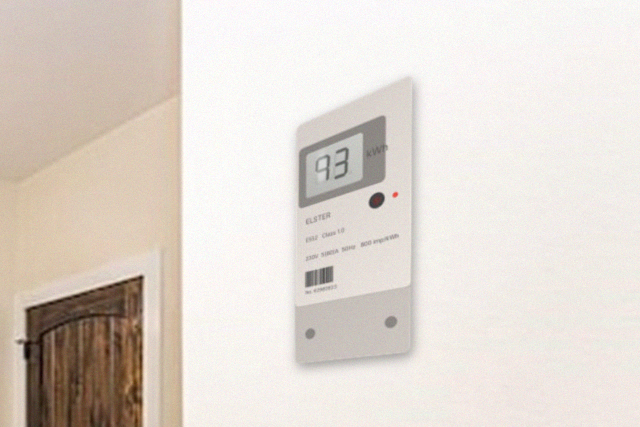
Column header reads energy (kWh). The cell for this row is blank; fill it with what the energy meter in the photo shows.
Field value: 93 kWh
